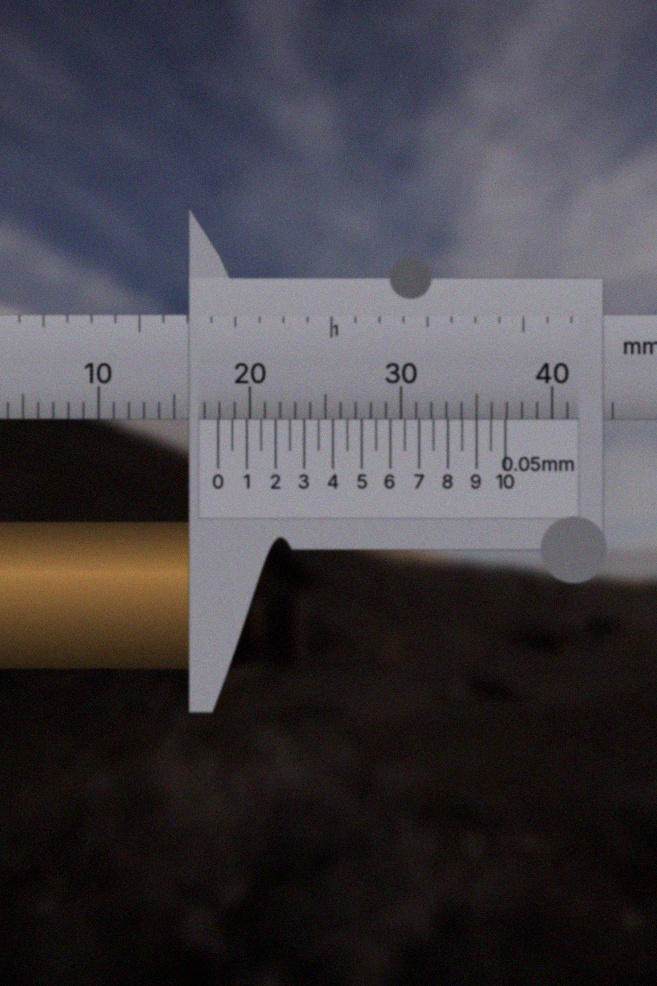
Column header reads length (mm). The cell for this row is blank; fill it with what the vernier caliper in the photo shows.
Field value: 17.9 mm
